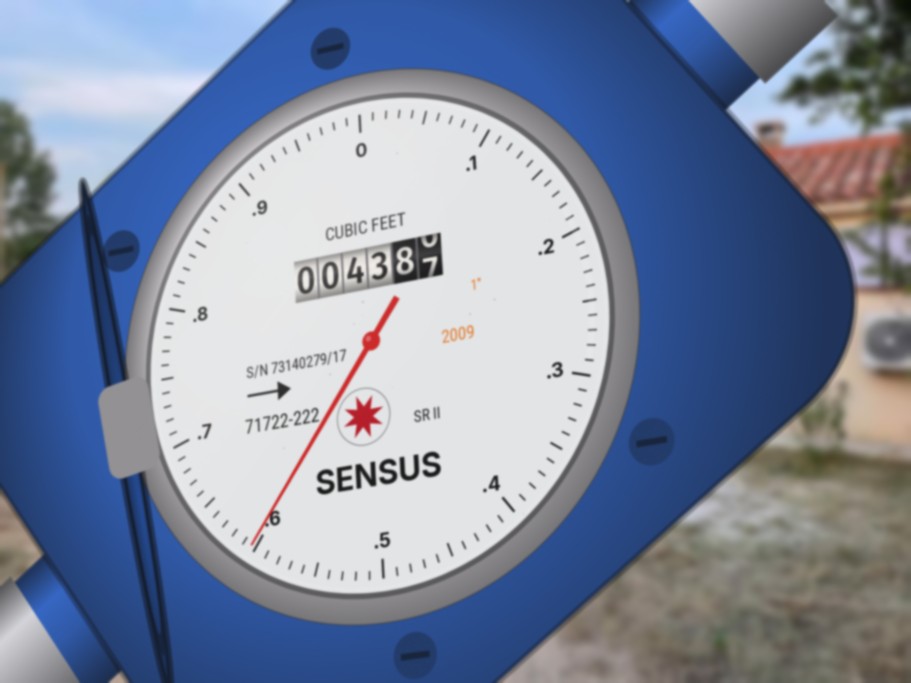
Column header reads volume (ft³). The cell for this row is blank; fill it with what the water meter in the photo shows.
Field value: 4386.60 ft³
